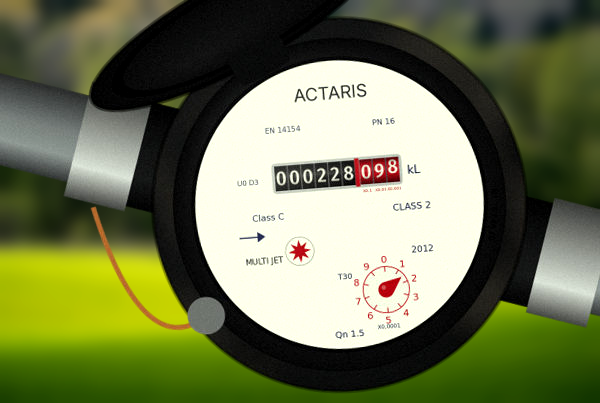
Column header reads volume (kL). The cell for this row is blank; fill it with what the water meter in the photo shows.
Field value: 228.0981 kL
